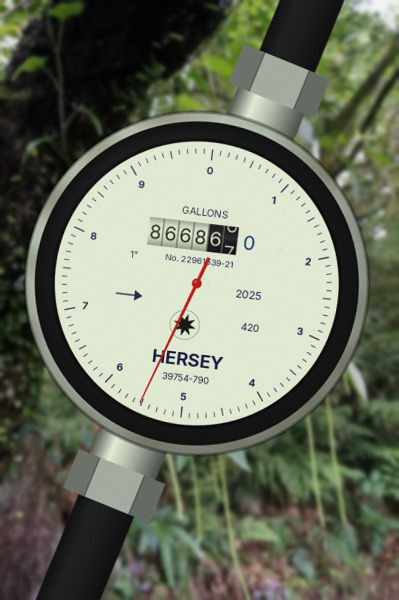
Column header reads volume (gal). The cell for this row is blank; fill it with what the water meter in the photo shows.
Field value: 8668665.5 gal
